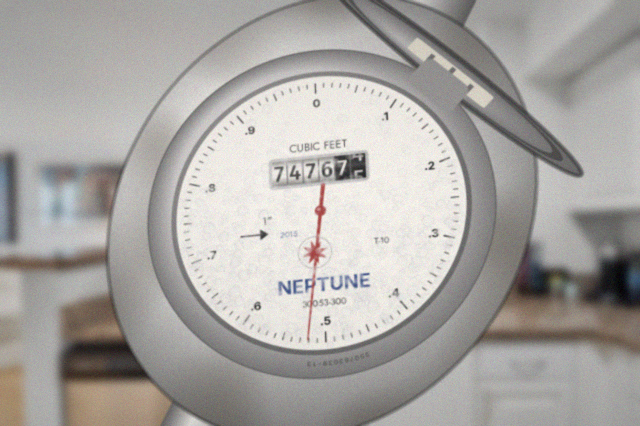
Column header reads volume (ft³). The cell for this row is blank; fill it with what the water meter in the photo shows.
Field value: 747674.52 ft³
